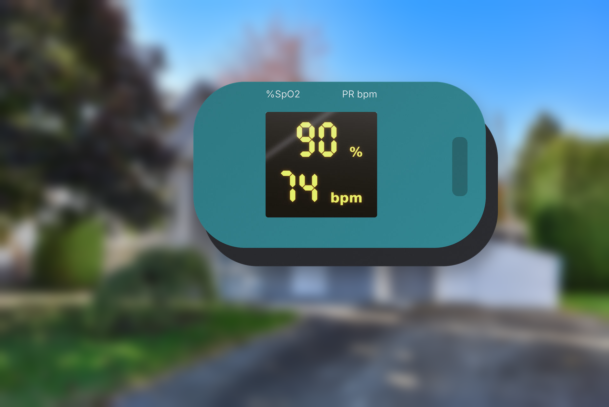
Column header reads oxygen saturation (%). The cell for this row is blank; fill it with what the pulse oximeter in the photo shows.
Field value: 90 %
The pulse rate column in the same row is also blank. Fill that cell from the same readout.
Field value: 74 bpm
